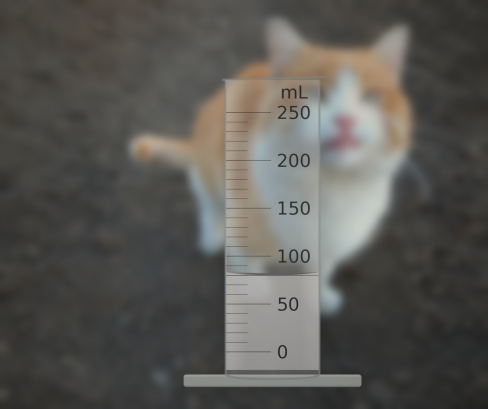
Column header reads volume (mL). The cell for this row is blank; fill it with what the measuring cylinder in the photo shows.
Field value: 80 mL
